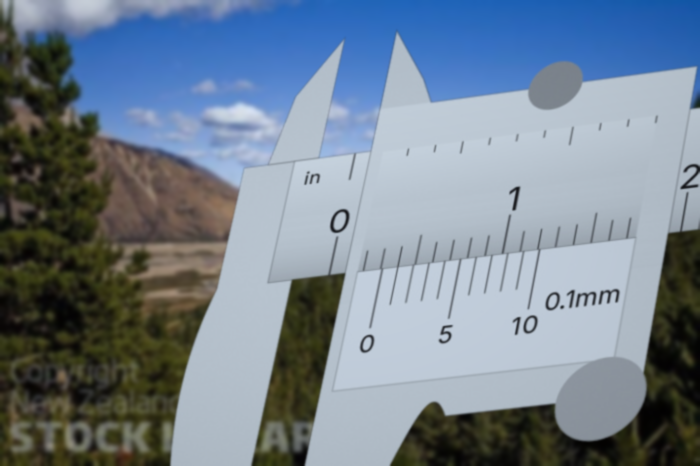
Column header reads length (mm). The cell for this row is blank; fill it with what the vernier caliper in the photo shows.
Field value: 3.1 mm
